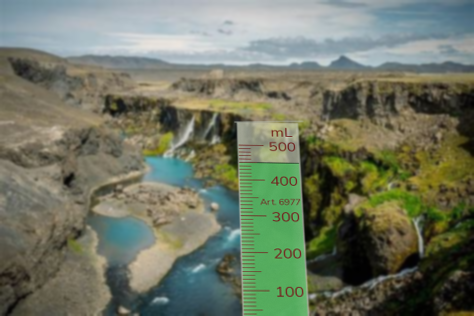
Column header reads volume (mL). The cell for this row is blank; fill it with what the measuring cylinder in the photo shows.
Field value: 450 mL
